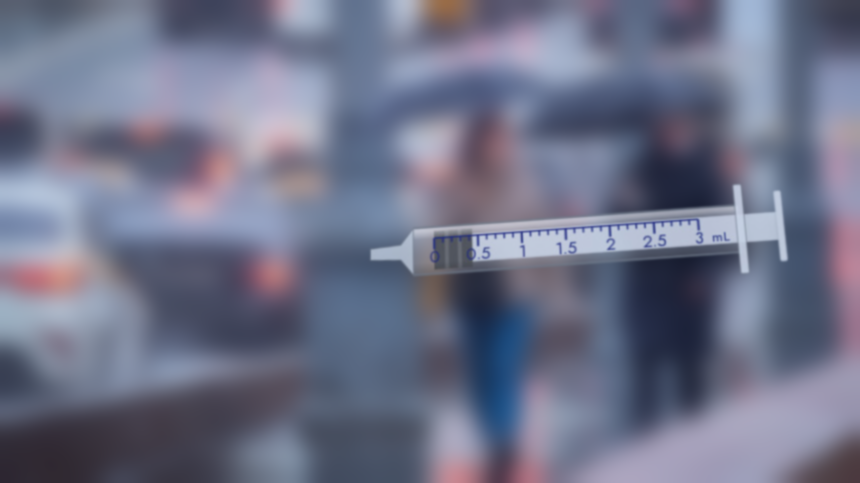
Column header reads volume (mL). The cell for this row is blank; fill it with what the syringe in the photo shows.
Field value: 0 mL
